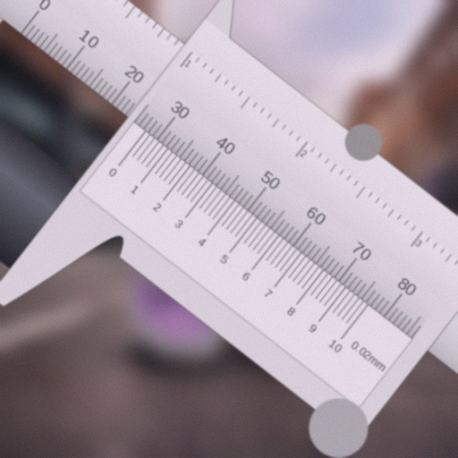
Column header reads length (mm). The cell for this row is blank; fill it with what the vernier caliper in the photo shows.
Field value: 27.5 mm
